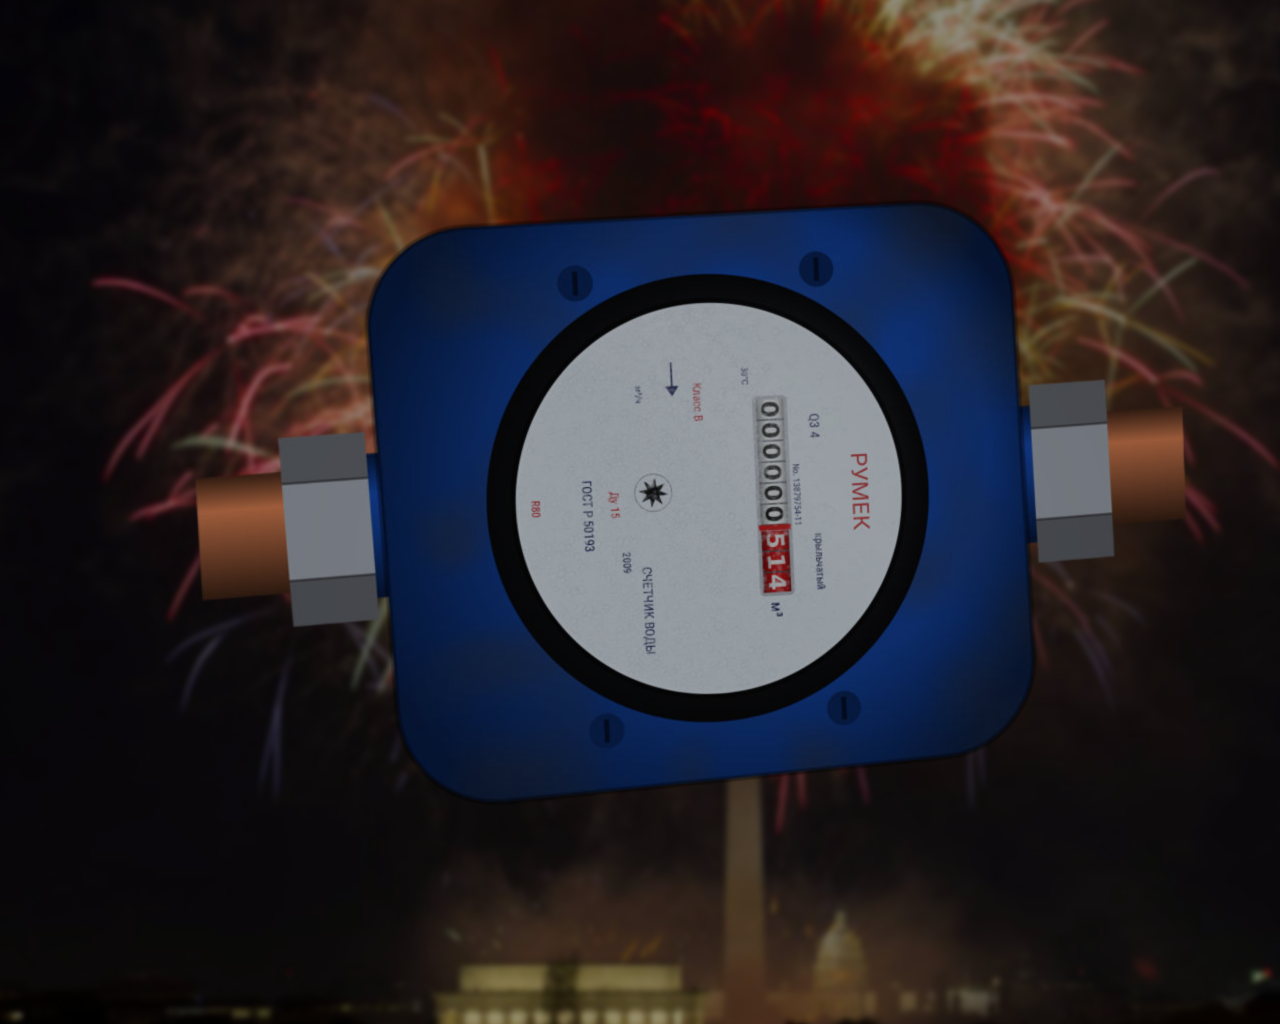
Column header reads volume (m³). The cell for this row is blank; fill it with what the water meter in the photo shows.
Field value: 0.514 m³
